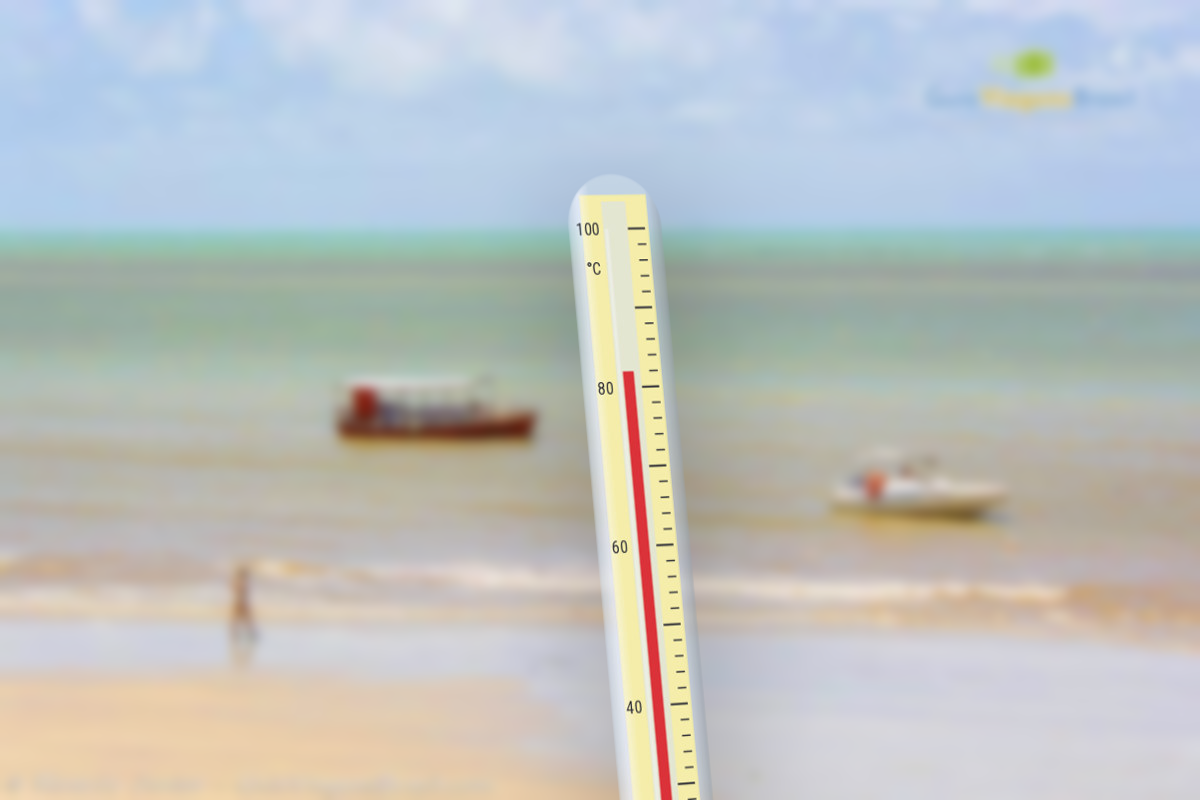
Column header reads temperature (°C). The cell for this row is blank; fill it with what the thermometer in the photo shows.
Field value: 82 °C
